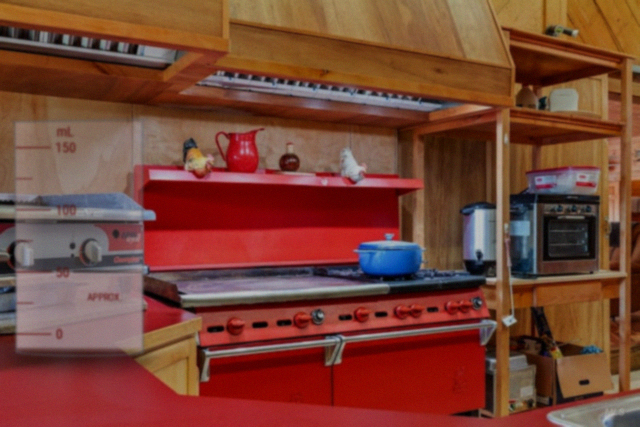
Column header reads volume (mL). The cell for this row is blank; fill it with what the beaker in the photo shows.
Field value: 50 mL
